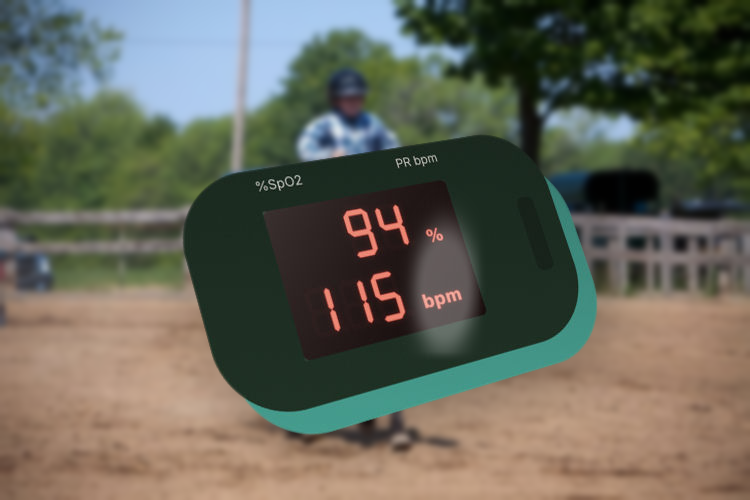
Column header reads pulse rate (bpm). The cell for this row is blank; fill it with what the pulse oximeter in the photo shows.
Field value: 115 bpm
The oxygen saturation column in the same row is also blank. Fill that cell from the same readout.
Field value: 94 %
